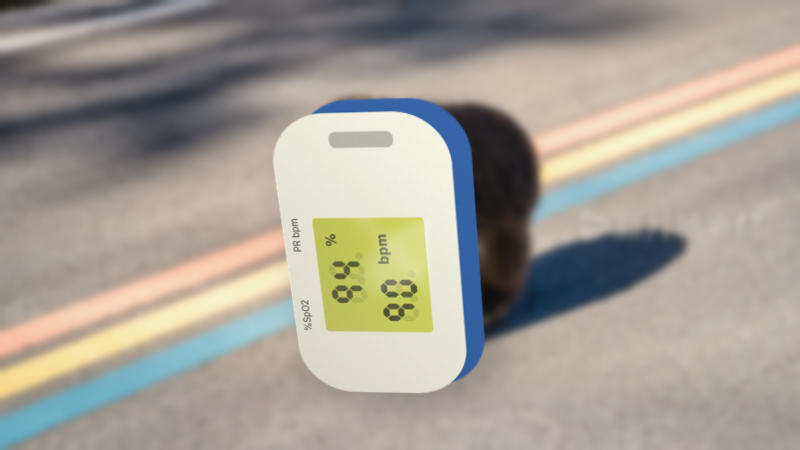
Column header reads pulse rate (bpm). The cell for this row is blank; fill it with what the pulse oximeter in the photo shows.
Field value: 90 bpm
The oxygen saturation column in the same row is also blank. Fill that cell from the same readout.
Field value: 94 %
